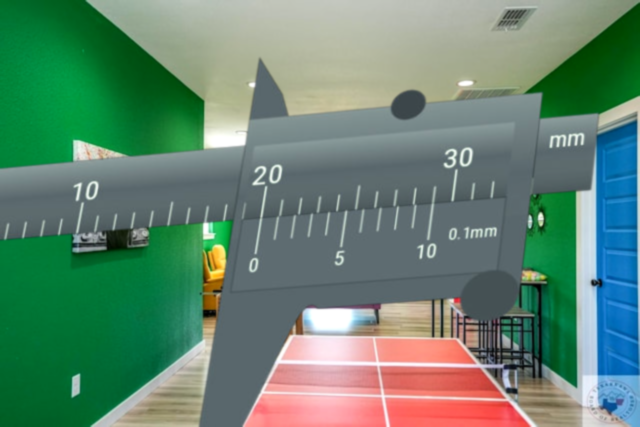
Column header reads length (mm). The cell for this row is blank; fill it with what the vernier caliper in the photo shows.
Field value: 20.0 mm
